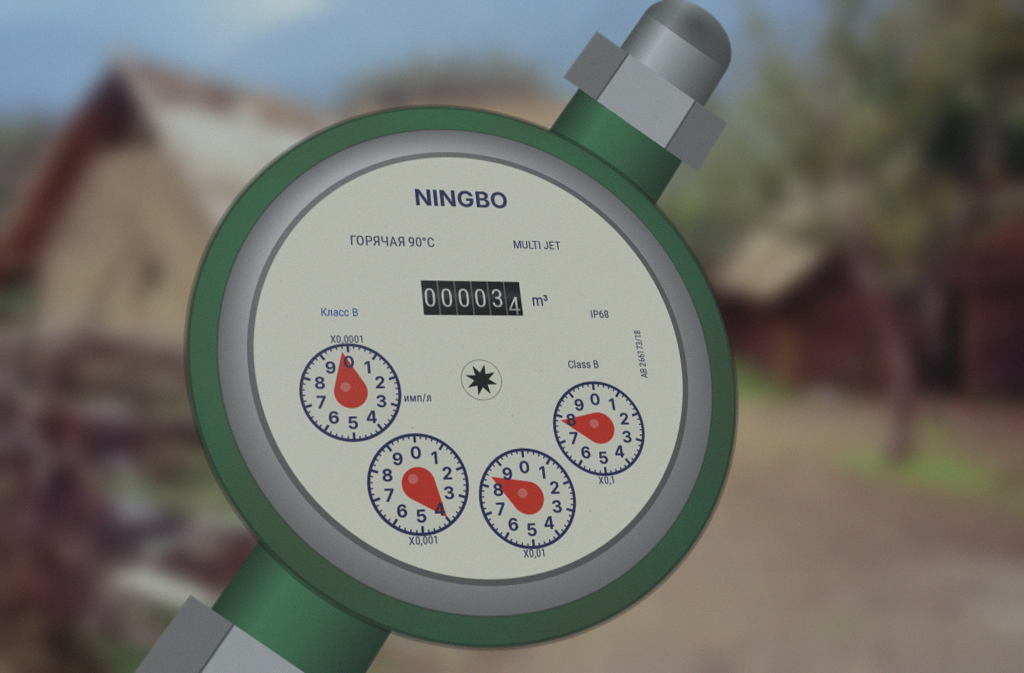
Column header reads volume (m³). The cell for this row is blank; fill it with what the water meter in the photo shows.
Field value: 33.7839 m³
